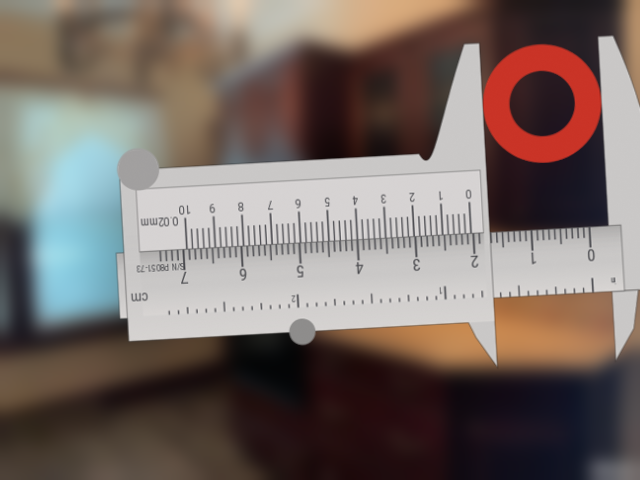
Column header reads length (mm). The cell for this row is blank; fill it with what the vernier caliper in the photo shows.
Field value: 20.4 mm
